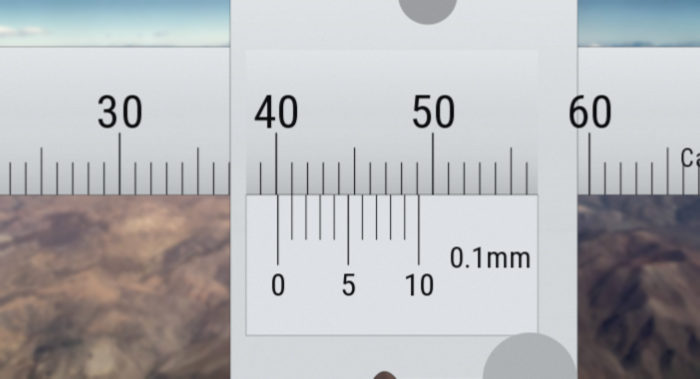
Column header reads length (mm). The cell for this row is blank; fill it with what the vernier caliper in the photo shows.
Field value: 40.1 mm
